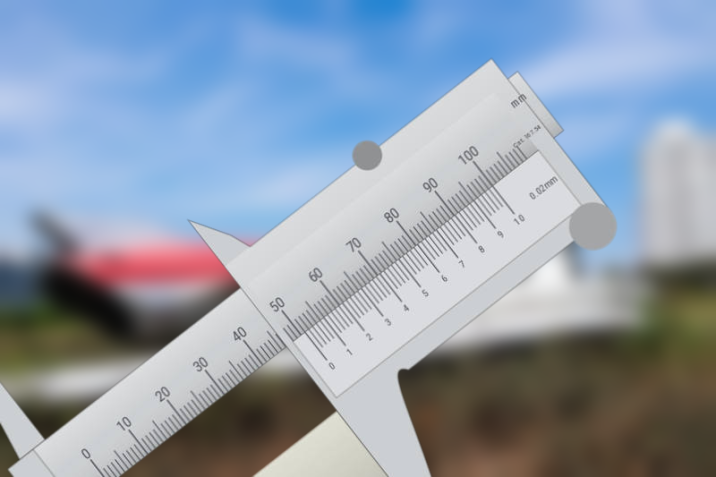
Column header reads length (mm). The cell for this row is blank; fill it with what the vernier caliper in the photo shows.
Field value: 51.0 mm
